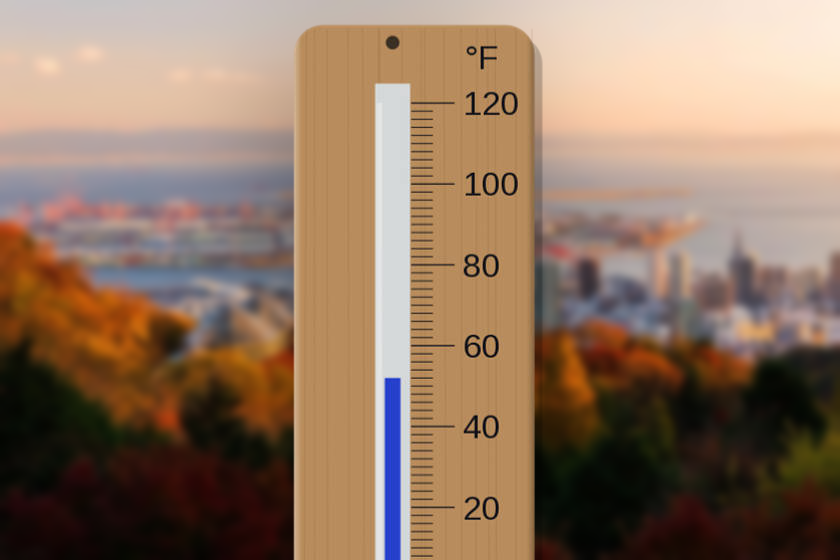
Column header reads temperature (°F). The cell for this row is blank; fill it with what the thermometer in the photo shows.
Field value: 52 °F
